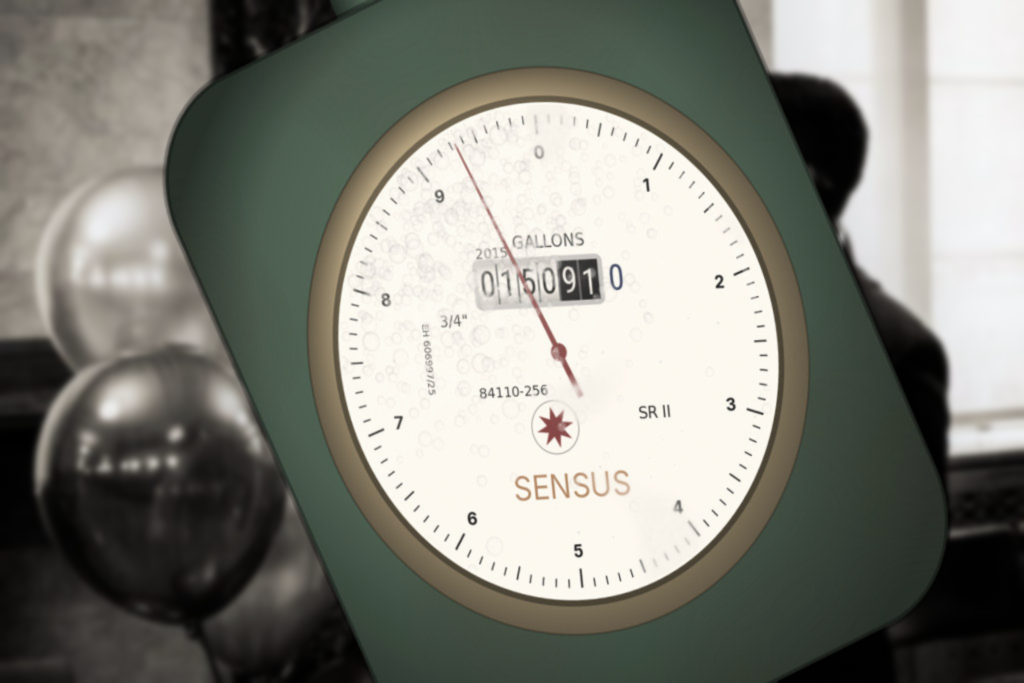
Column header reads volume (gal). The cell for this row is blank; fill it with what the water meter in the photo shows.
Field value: 150909.3 gal
